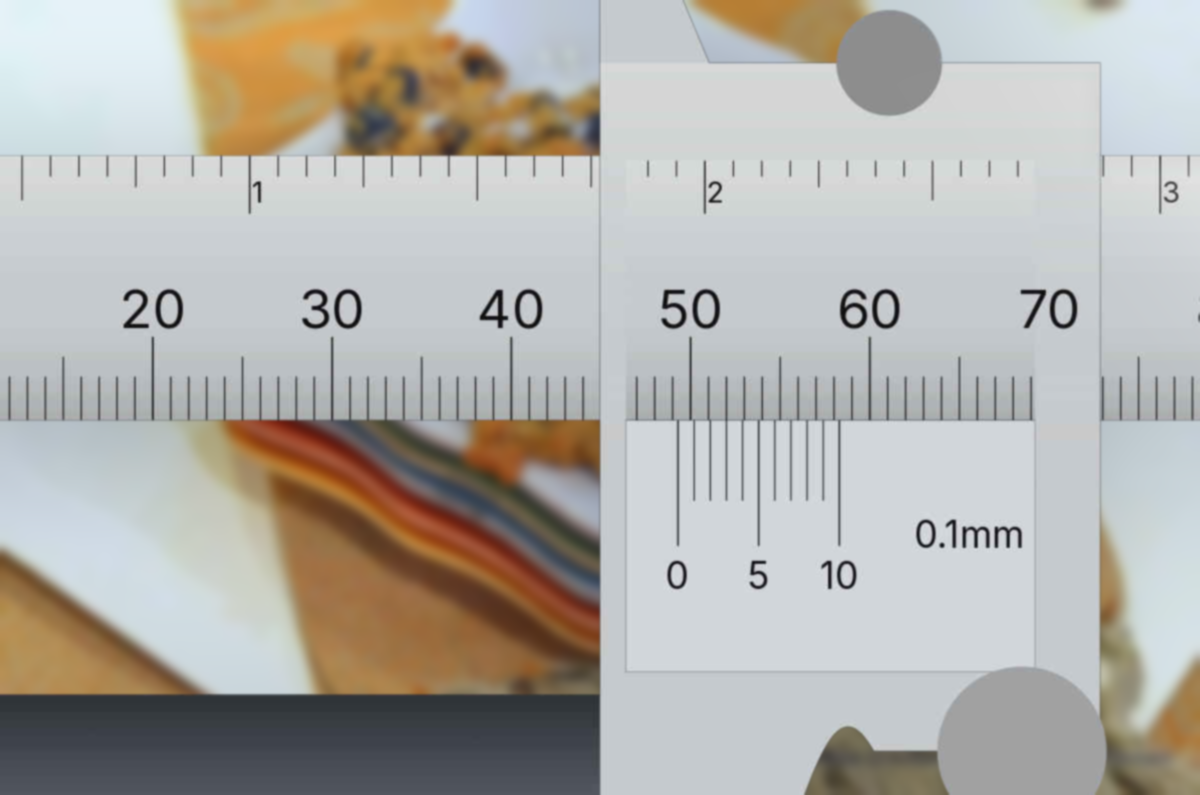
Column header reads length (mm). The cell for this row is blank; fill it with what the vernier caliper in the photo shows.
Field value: 49.3 mm
